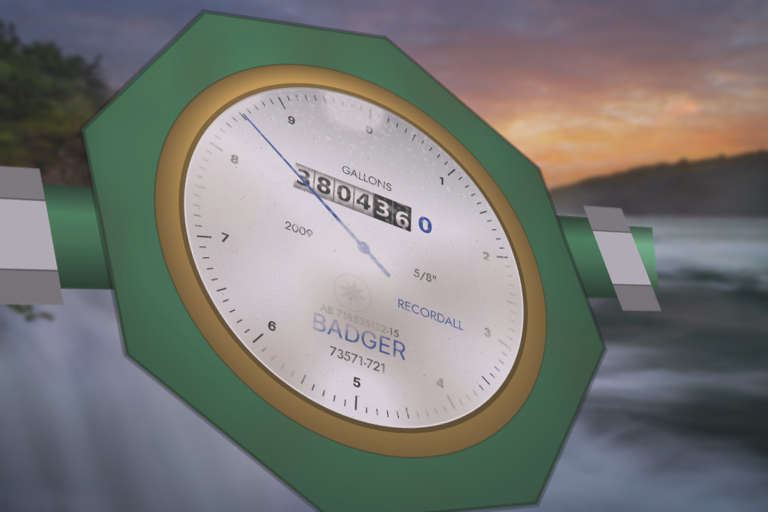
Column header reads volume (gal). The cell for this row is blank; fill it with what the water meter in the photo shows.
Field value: 3804358.5 gal
